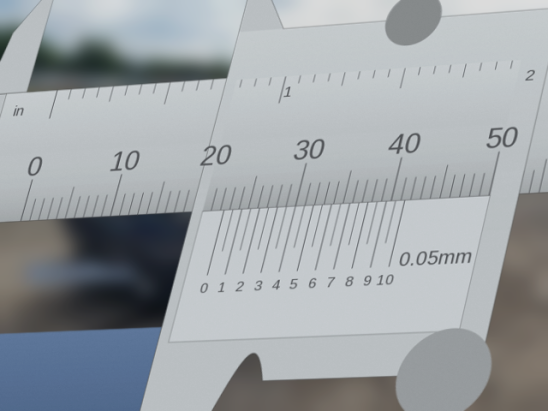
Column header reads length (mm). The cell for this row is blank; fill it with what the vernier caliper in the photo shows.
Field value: 22.4 mm
